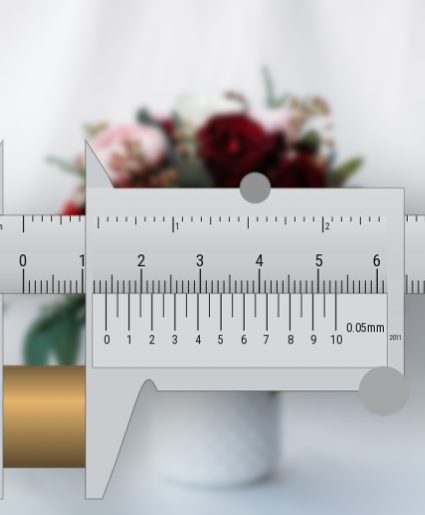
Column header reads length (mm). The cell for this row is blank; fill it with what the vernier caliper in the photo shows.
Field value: 14.0 mm
